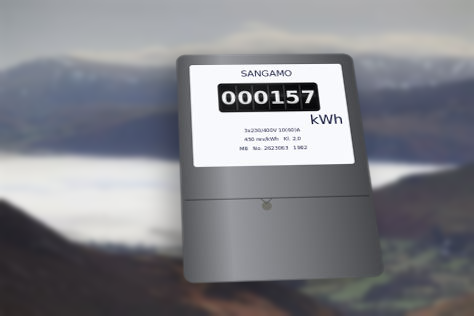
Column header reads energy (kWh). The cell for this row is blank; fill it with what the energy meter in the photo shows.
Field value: 157 kWh
